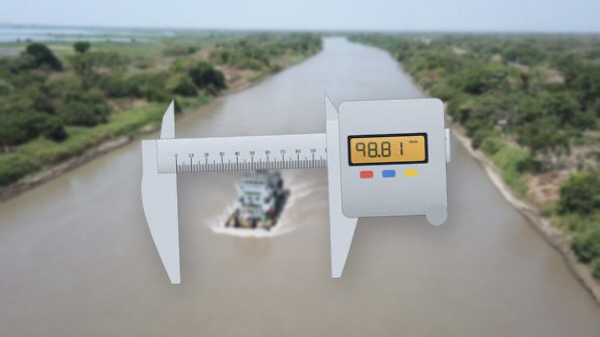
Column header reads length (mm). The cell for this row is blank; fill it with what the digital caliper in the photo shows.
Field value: 98.81 mm
